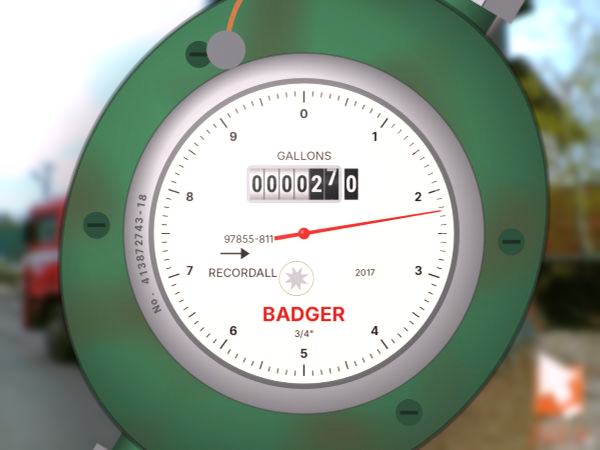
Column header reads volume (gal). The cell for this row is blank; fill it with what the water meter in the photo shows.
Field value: 272.2 gal
